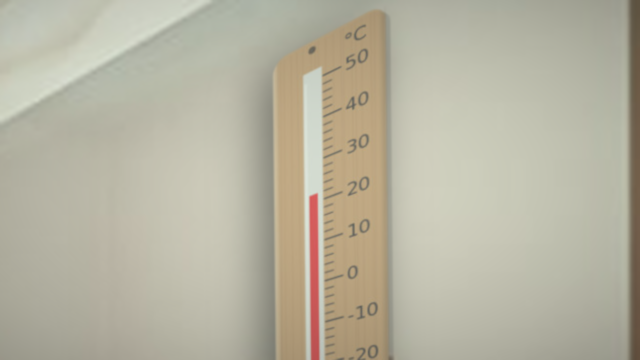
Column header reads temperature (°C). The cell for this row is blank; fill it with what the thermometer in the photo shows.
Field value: 22 °C
